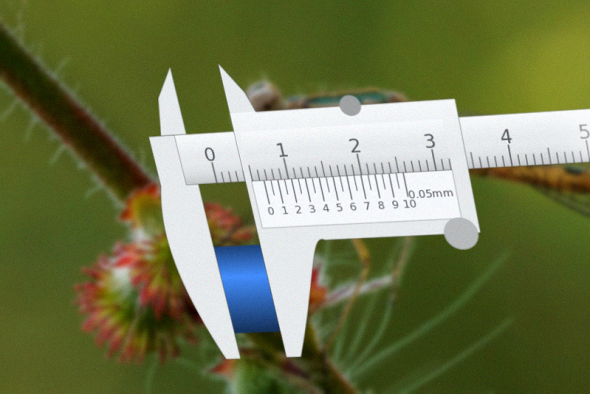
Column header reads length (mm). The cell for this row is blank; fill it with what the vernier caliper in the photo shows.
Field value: 6.6 mm
